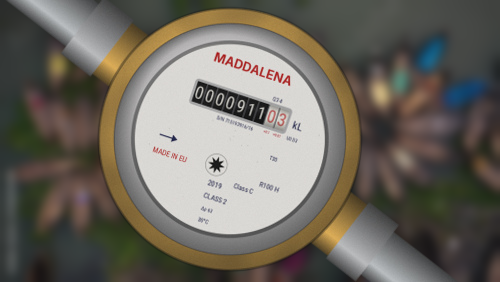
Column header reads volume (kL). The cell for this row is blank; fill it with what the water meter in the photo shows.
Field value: 911.03 kL
